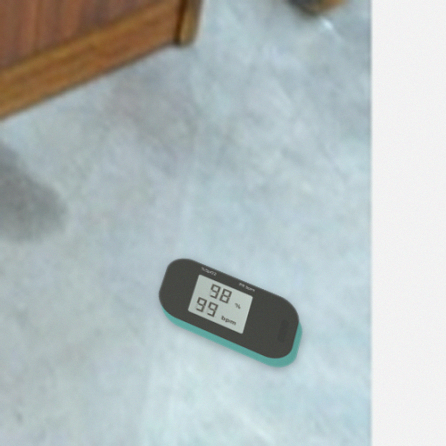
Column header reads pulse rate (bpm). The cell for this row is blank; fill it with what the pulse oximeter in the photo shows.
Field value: 99 bpm
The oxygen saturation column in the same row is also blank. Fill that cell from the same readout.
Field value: 98 %
